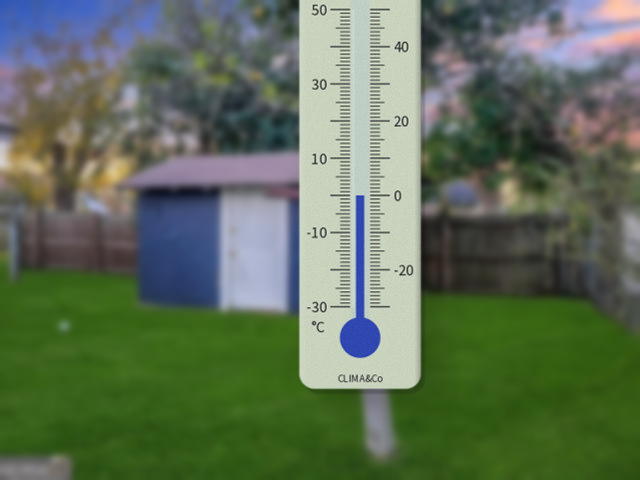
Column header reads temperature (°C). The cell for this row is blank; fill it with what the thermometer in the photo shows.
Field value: 0 °C
